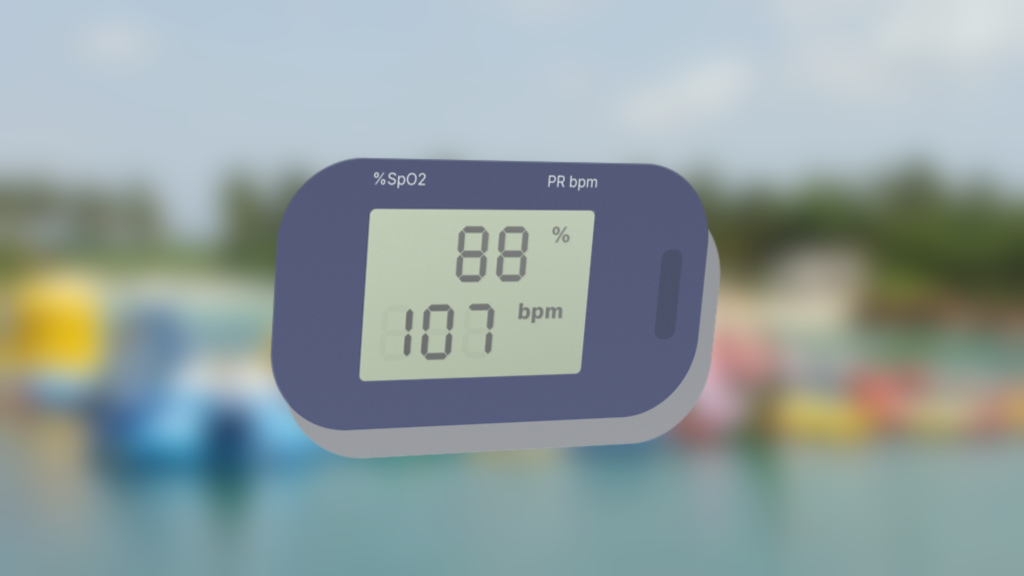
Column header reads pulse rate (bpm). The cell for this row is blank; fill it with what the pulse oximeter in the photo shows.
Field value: 107 bpm
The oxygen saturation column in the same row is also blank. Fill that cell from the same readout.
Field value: 88 %
